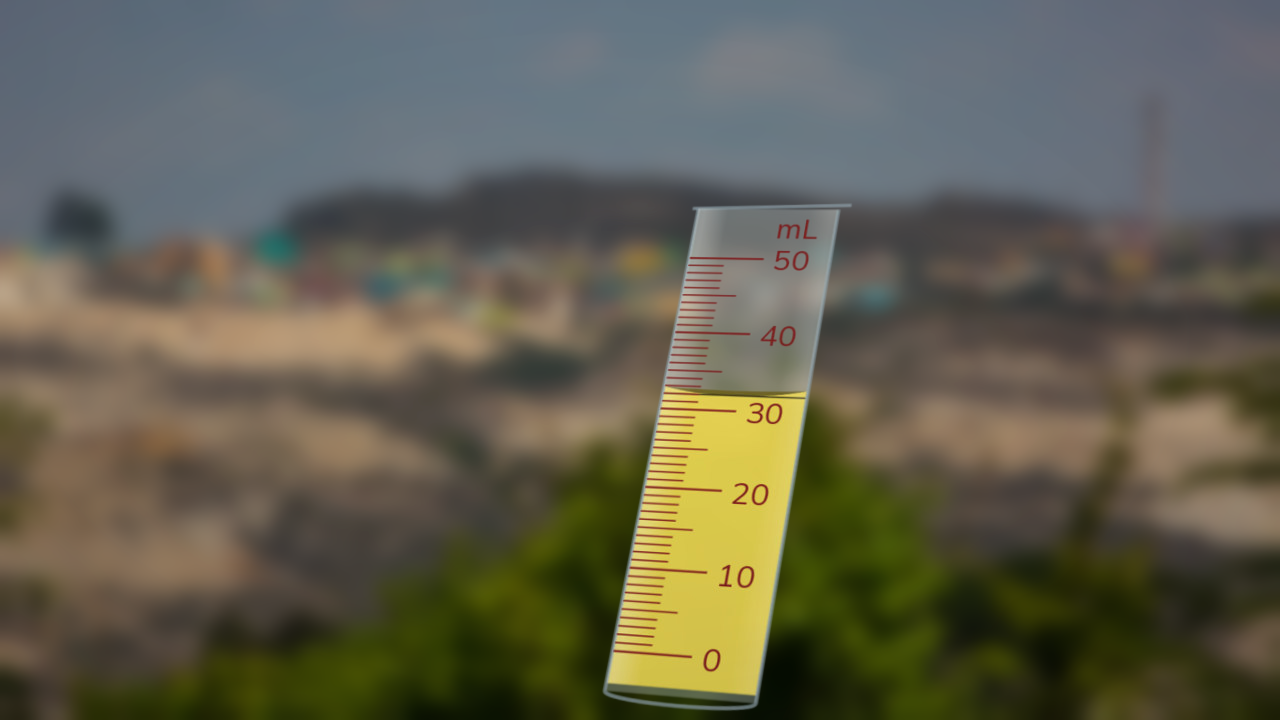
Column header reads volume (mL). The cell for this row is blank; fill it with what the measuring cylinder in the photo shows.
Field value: 32 mL
